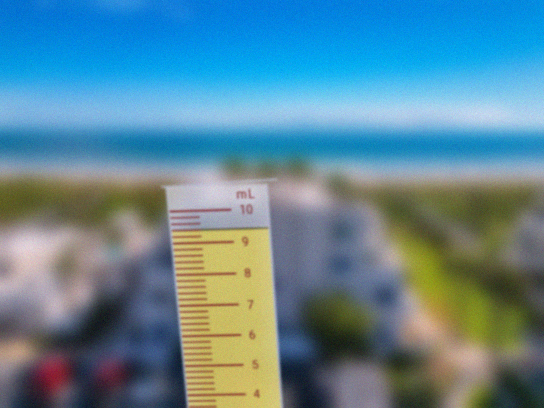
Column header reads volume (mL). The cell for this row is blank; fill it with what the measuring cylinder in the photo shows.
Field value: 9.4 mL
